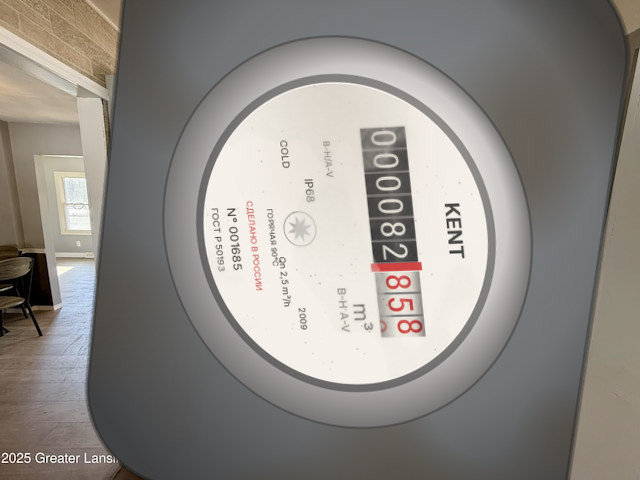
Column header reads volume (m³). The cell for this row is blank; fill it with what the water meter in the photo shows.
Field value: 82.858 m³
